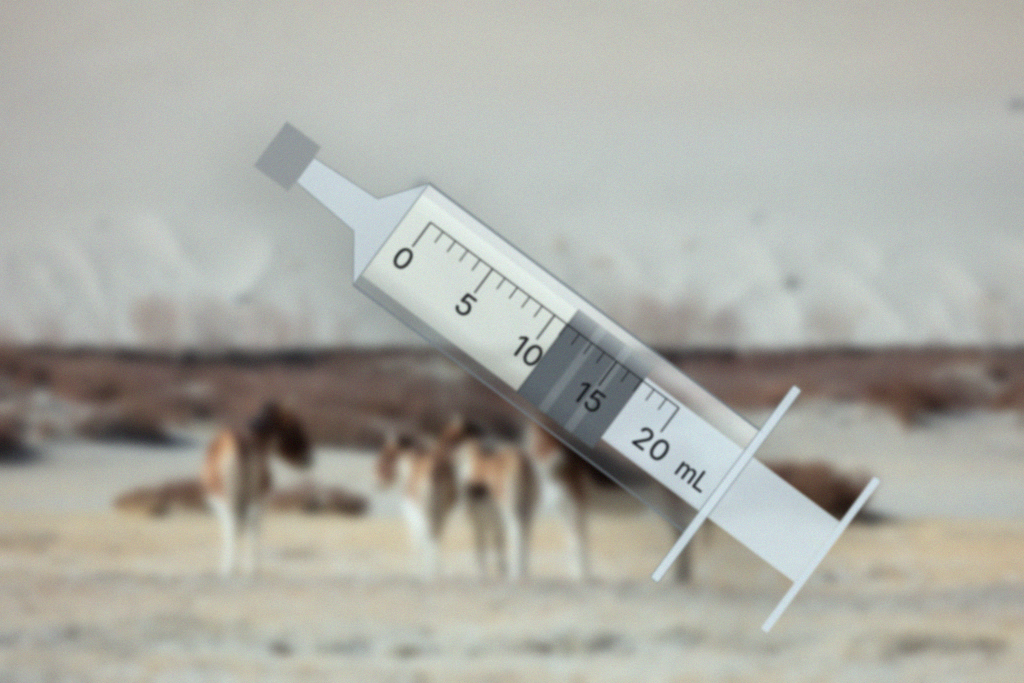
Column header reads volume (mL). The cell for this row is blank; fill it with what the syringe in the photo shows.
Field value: 11 mL
